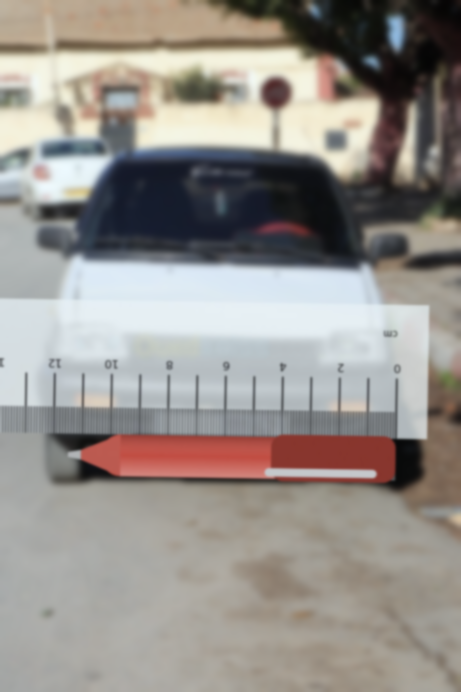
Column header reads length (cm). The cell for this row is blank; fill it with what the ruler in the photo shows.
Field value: 11.5 cm
